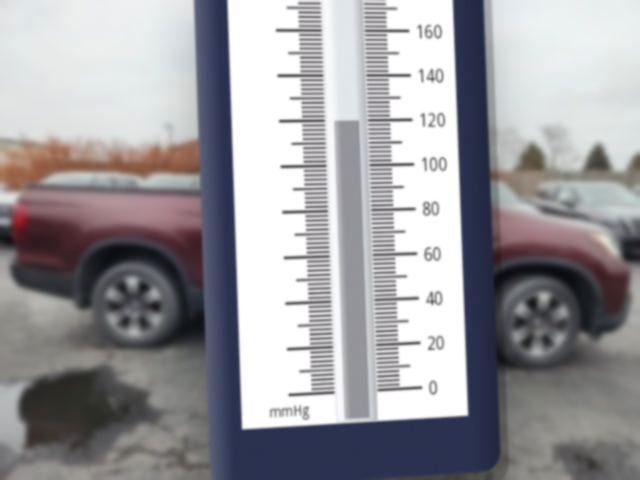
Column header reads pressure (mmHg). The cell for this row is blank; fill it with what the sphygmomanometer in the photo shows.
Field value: 120 mmHg
